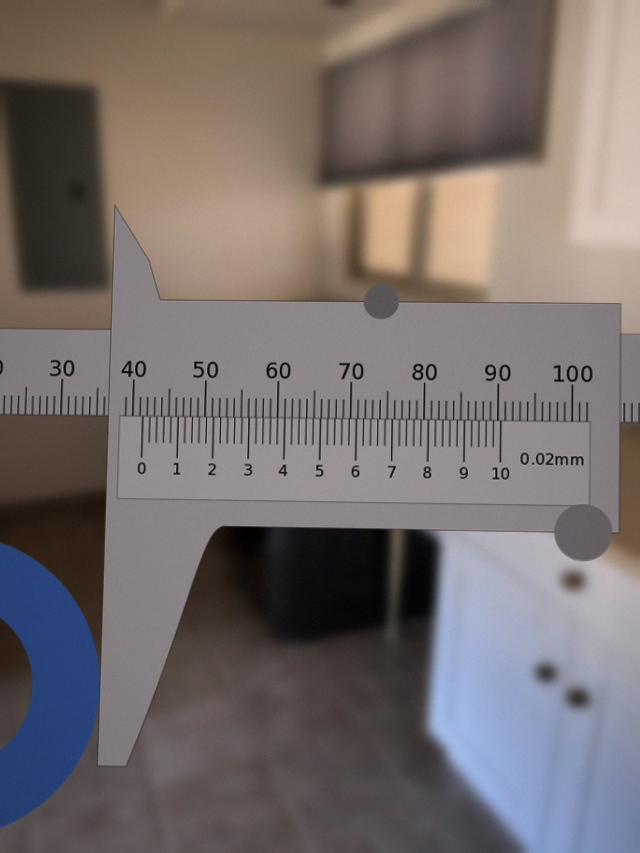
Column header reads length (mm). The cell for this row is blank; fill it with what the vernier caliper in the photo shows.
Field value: 41.4 mm
